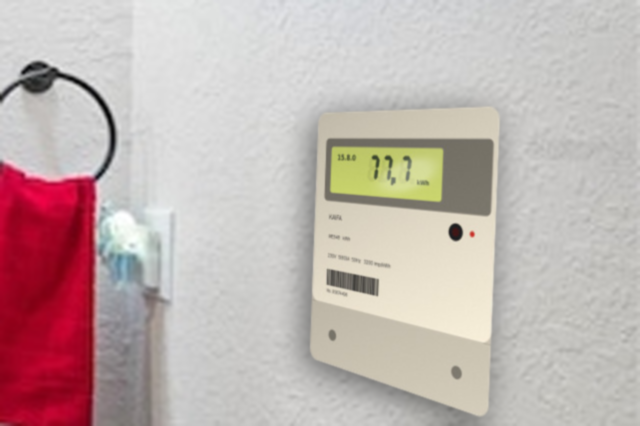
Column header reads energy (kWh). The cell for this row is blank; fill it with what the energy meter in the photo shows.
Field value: 77.7 kWh
